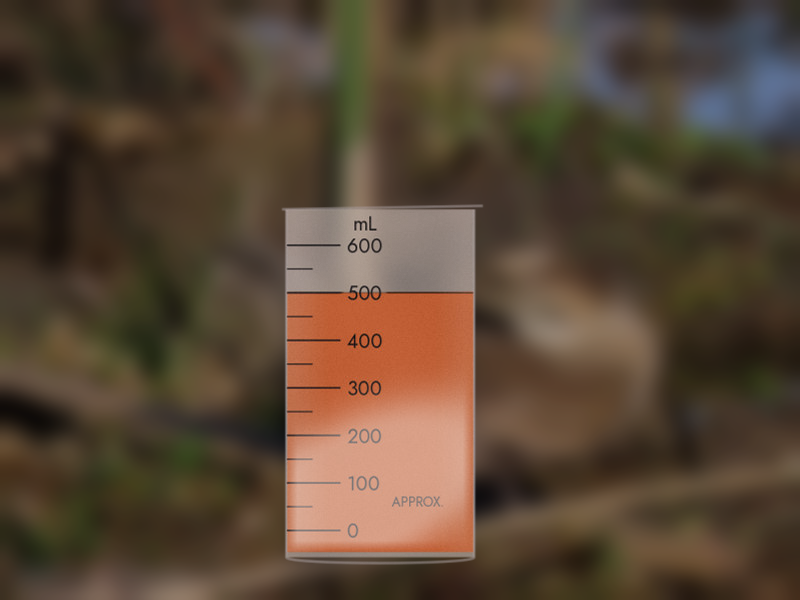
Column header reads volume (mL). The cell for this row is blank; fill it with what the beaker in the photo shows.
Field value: 500 mL
